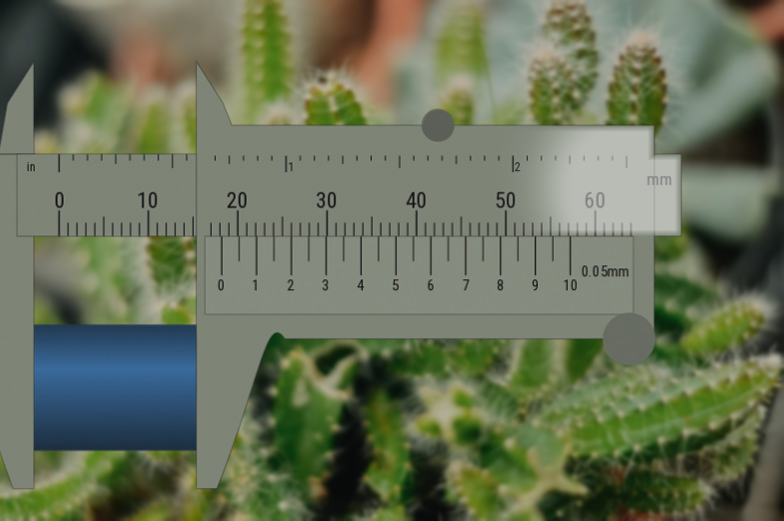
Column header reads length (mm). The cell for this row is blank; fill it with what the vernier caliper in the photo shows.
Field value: 18.2 mm
